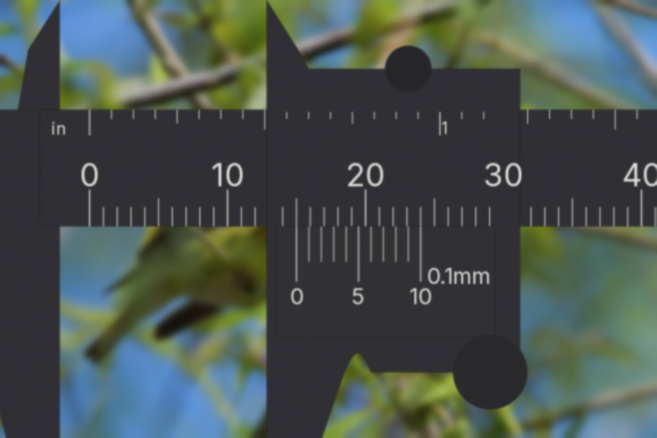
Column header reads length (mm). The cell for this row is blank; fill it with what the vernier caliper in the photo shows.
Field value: 15.0 mm
